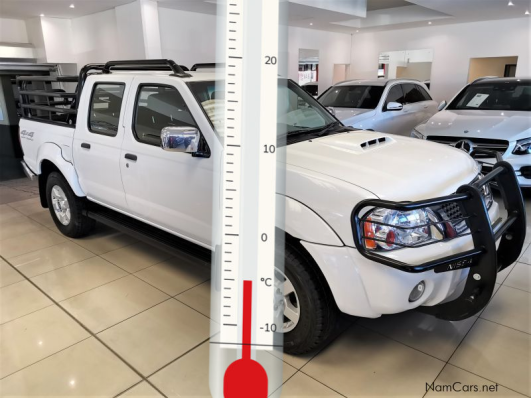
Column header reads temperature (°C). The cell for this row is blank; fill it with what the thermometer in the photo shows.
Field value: -5 °C
